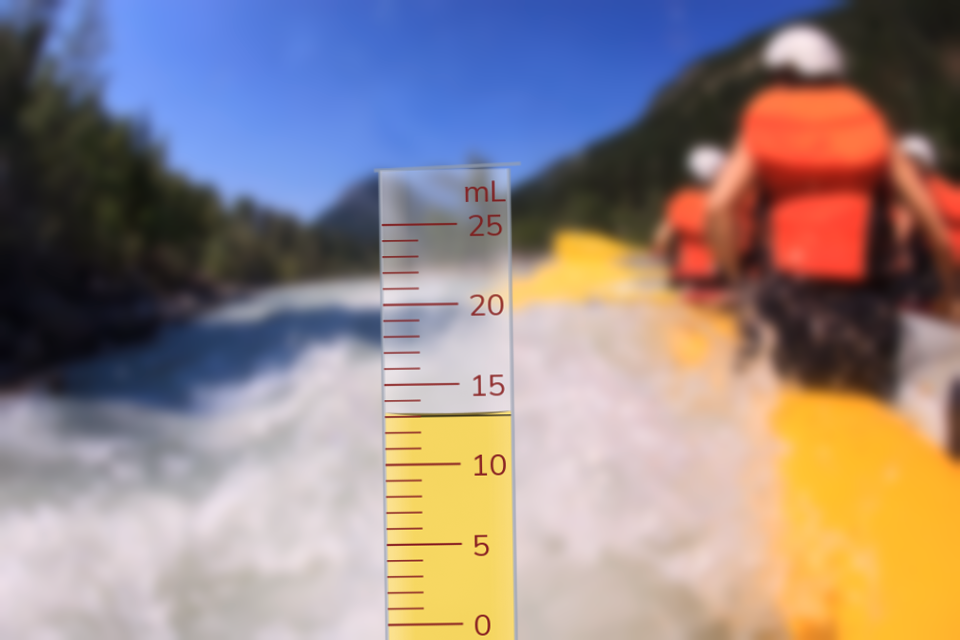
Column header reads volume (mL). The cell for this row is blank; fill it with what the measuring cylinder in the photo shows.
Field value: 13 mL
